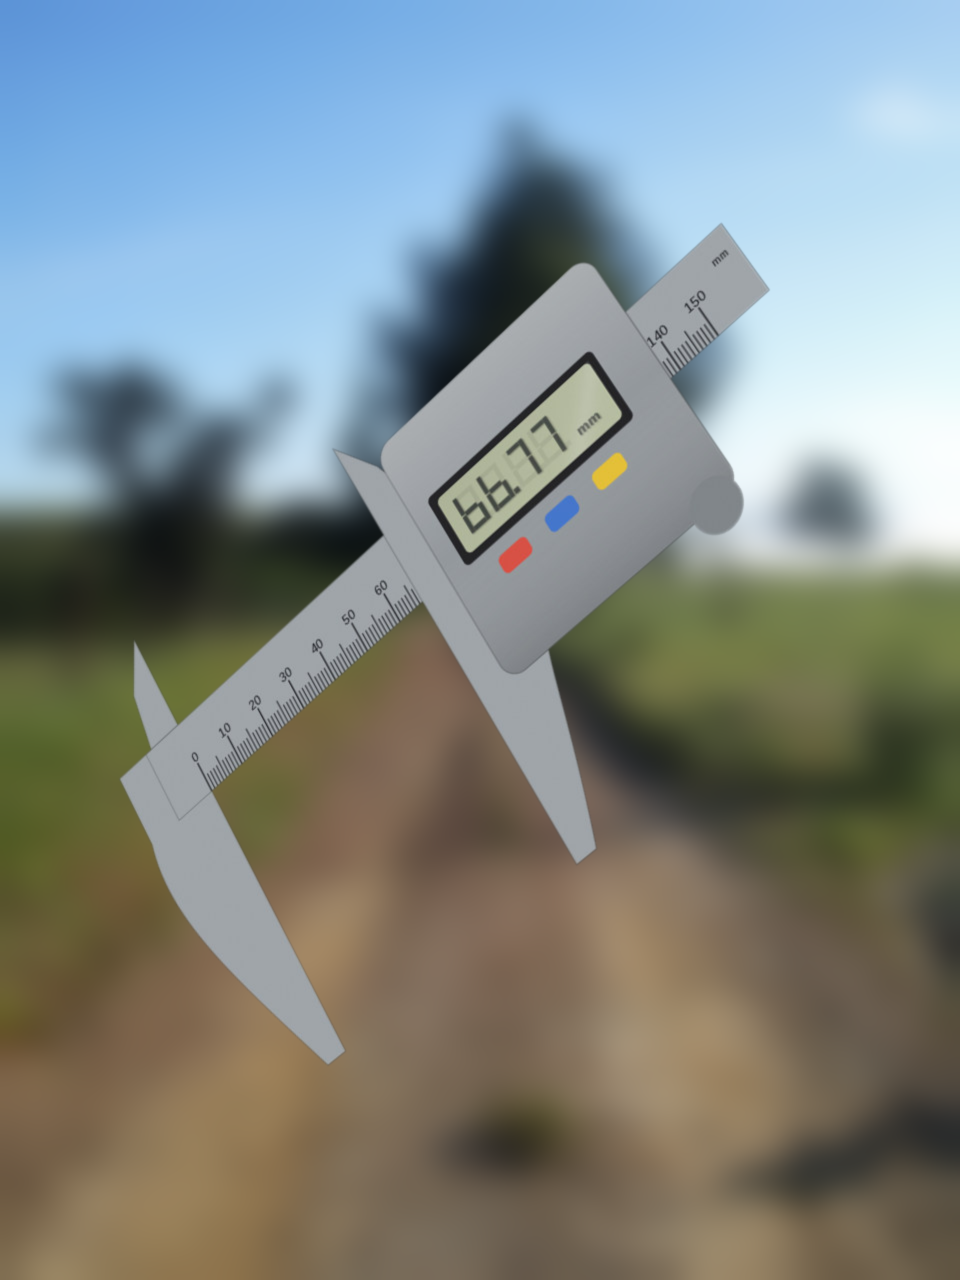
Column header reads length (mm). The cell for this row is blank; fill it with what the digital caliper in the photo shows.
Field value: 66.77 mm
